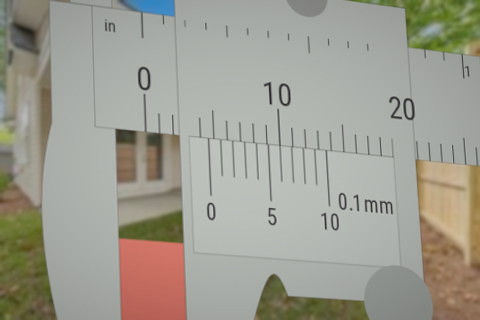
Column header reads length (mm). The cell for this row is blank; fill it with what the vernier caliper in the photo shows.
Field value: 4.6 mm
